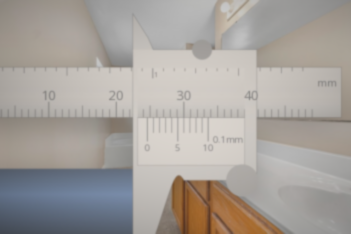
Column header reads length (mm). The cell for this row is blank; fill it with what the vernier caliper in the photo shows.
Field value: 24.6 mm
